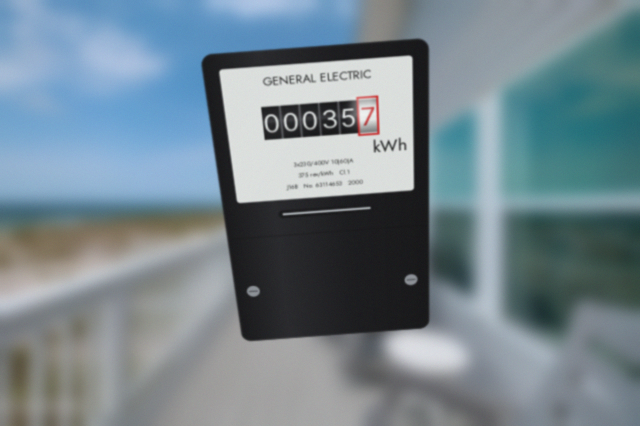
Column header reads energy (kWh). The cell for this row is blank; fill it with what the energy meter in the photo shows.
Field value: 35.7 kWh
